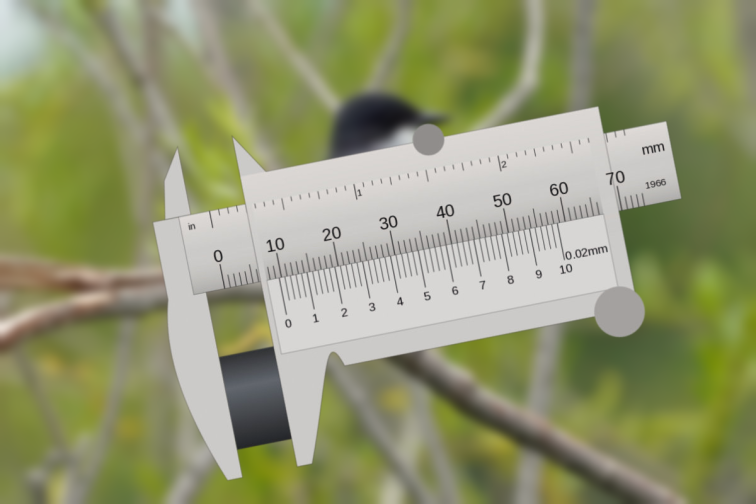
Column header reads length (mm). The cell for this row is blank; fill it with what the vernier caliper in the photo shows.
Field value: 9.6 mm
